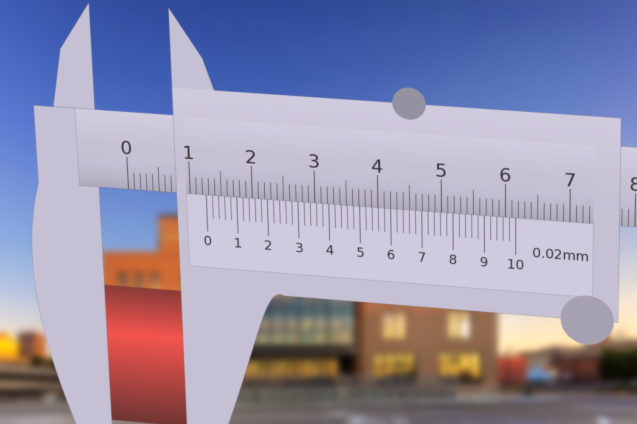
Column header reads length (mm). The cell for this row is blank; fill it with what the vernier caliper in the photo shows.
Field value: 12.6 mm
